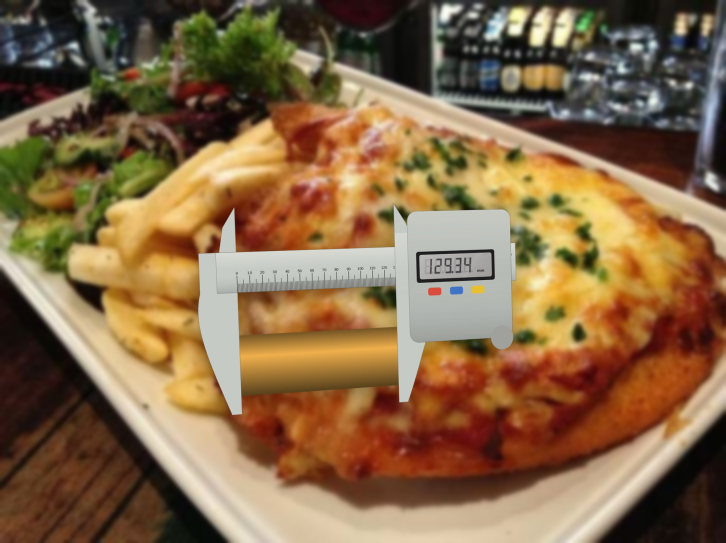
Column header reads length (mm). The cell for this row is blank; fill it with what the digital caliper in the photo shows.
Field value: 129.34 mm
